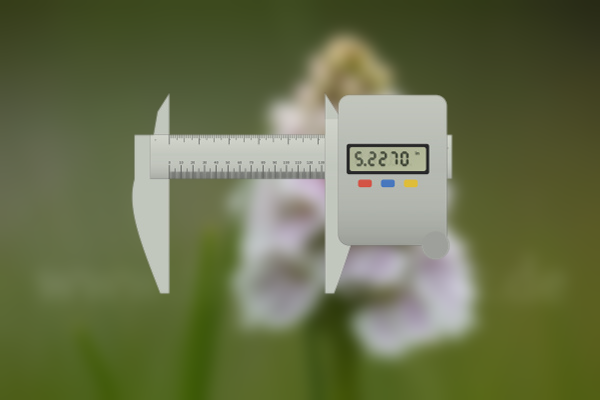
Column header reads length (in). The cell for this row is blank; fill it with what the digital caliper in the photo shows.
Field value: 5.2270 in
